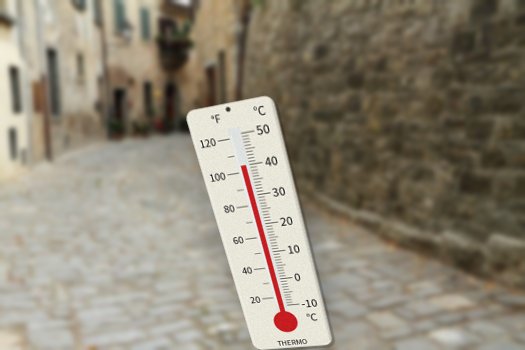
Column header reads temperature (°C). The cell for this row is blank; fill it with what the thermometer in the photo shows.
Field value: 40 °C
